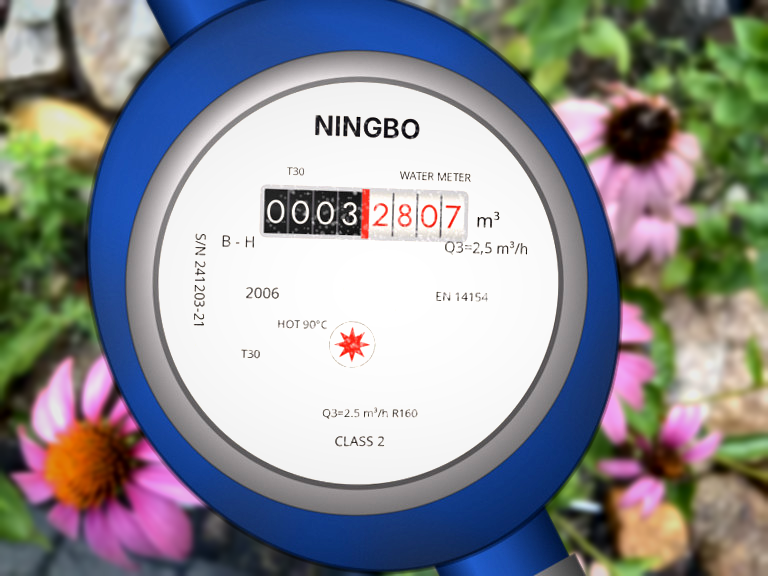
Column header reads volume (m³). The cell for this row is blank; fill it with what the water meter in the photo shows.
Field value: 3.2807 m³
